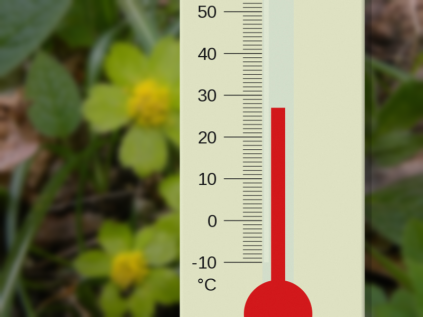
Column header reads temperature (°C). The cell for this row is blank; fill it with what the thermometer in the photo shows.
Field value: 27 °C
